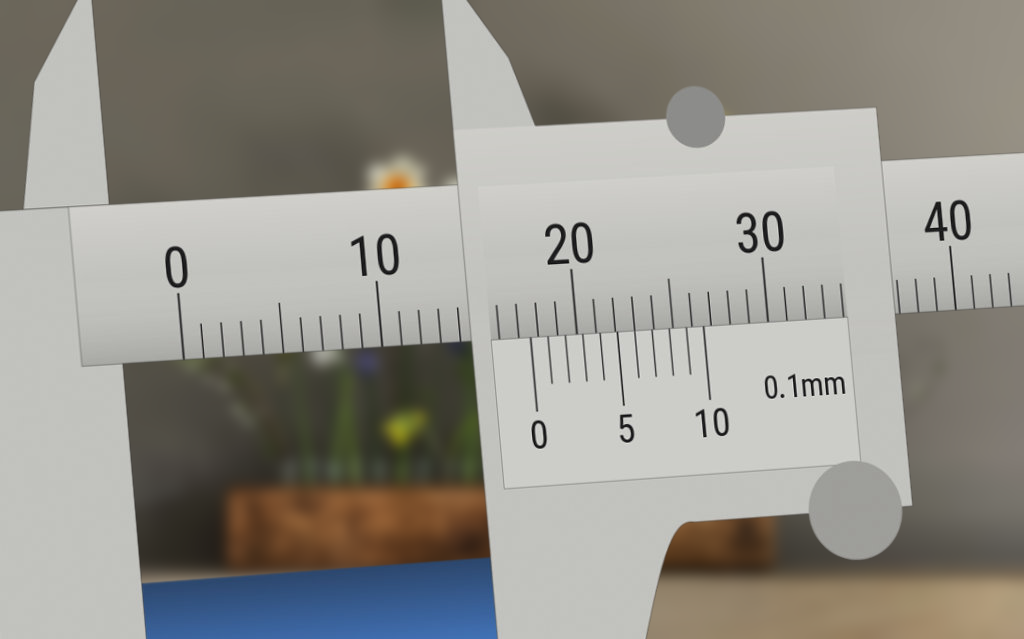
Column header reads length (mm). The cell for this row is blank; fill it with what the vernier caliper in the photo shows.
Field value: 17.6 mm
